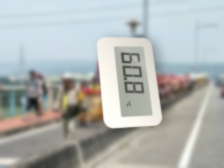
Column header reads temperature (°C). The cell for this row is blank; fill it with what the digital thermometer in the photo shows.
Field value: 60.8 °C
